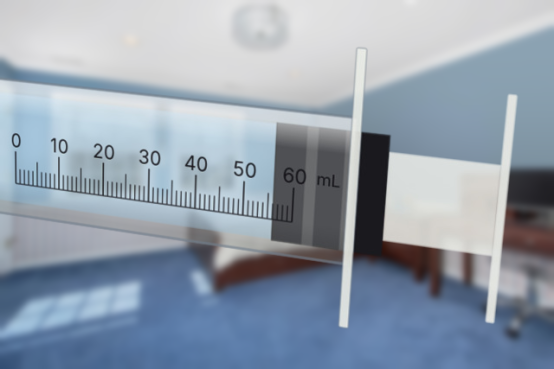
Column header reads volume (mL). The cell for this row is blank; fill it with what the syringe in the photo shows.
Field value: 56 mL
